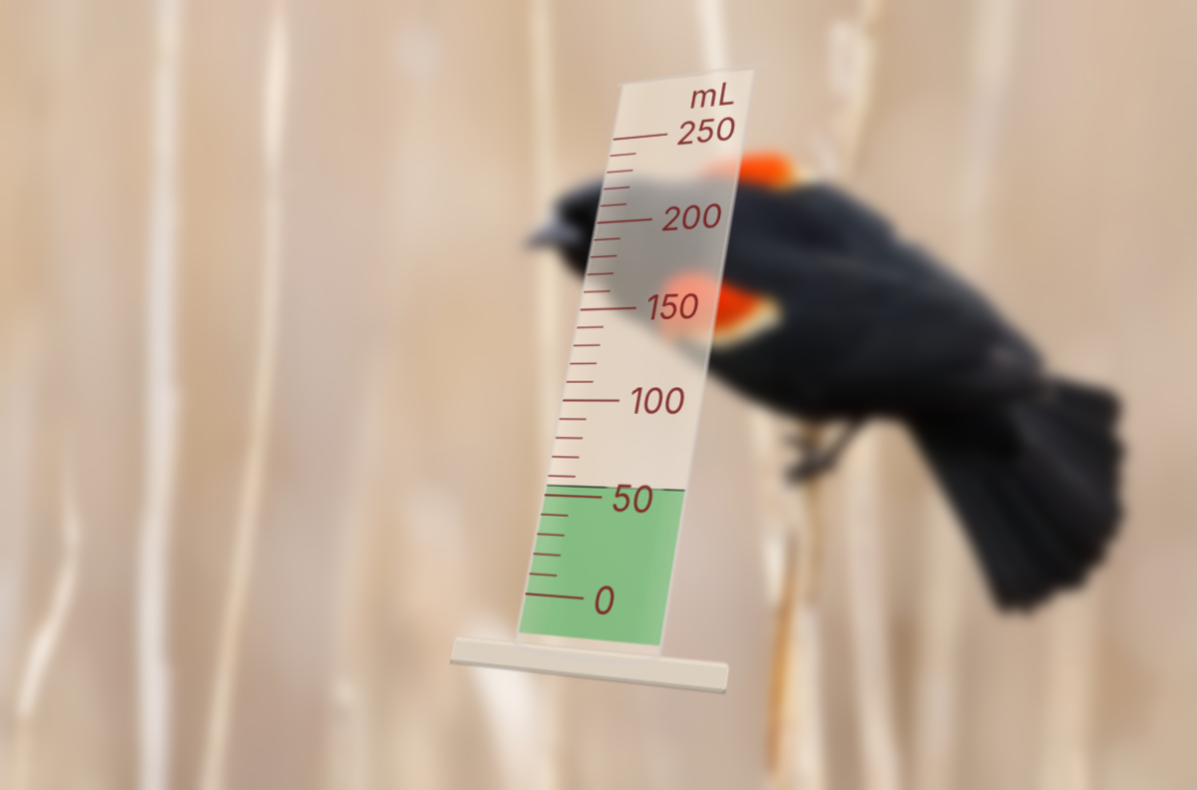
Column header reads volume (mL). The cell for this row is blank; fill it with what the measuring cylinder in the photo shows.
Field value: 55 mL
